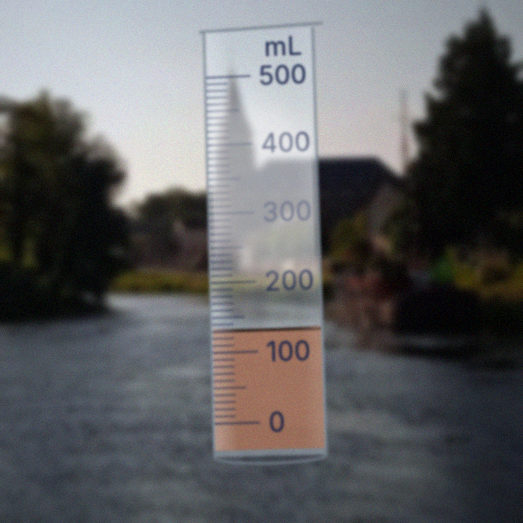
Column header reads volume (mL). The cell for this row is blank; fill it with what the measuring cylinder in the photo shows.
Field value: 130 mL
